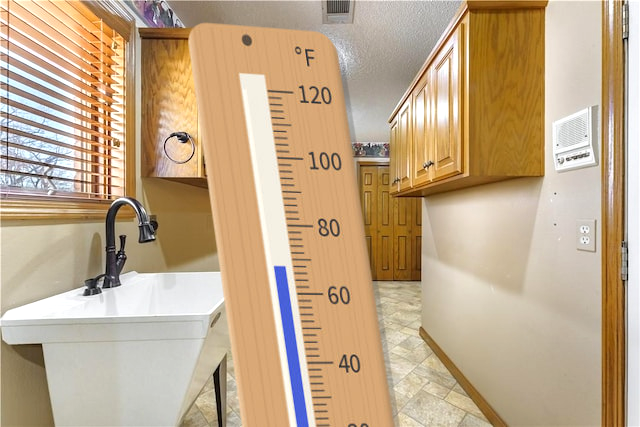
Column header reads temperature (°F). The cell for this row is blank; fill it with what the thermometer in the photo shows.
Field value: 68 °F
